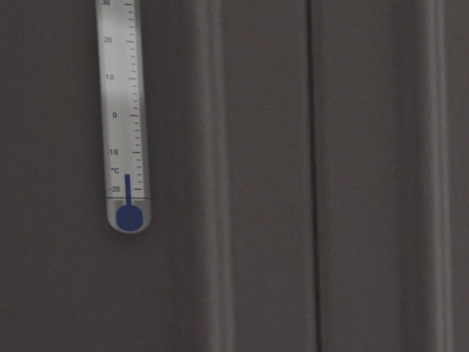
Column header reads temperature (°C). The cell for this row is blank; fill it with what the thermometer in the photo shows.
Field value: -16 °C
